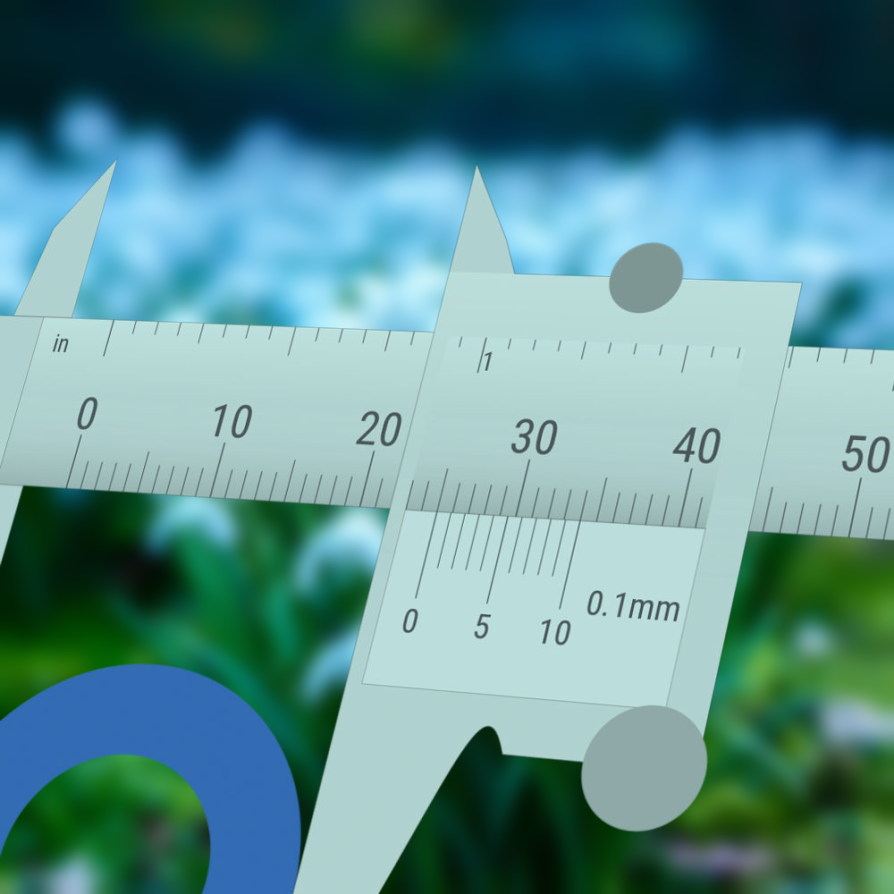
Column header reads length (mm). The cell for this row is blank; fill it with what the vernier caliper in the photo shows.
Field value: 25.0 mm
